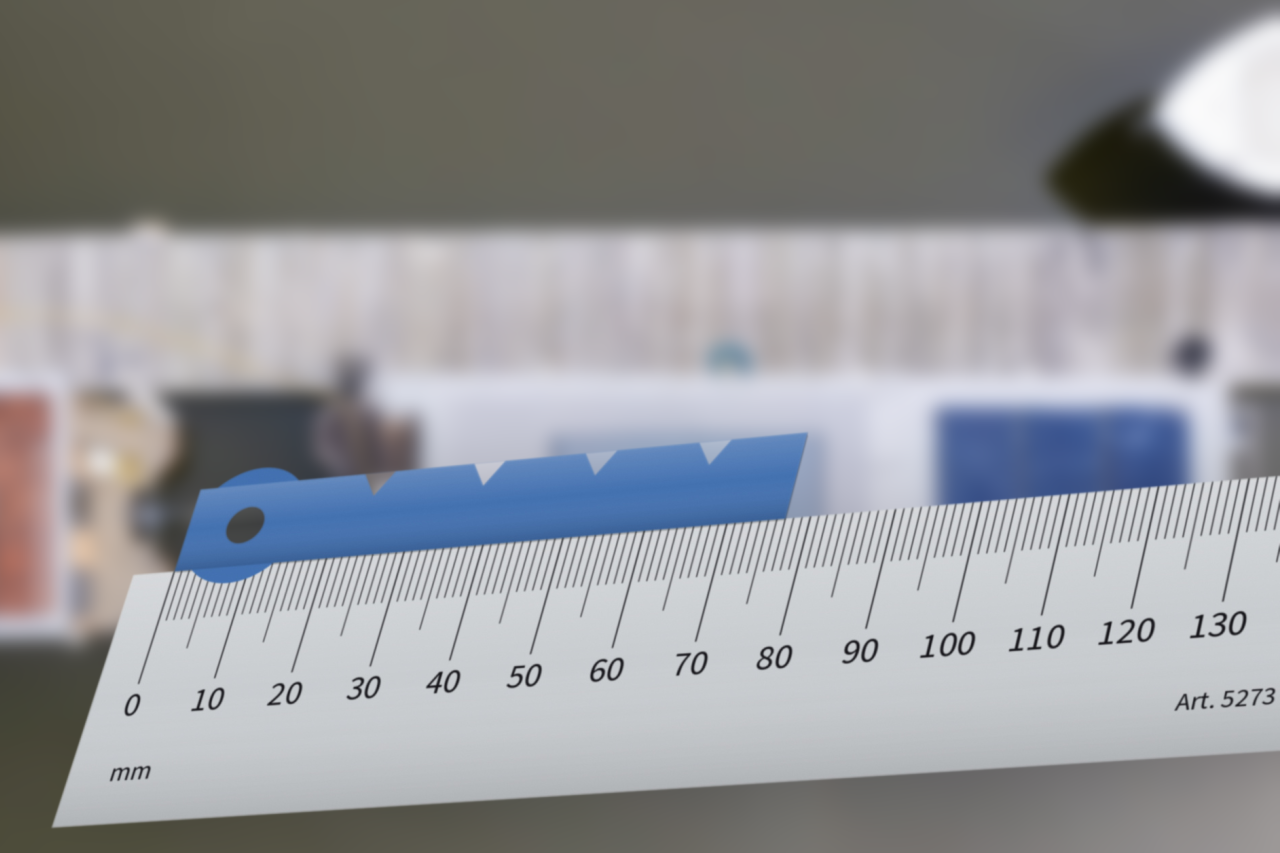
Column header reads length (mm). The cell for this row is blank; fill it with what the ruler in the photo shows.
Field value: 77 mm
